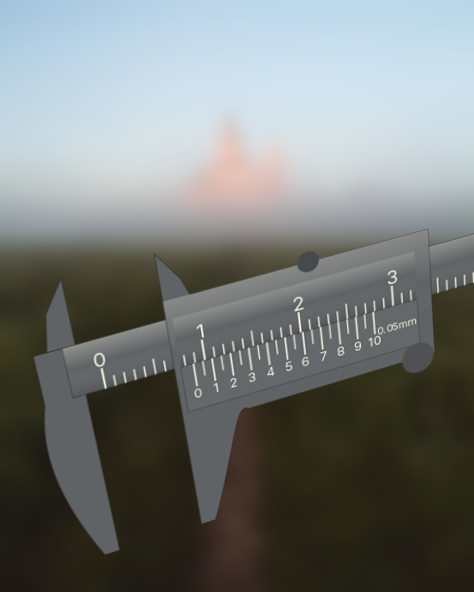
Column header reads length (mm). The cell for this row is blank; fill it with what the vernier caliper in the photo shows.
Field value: 8.8 mm
